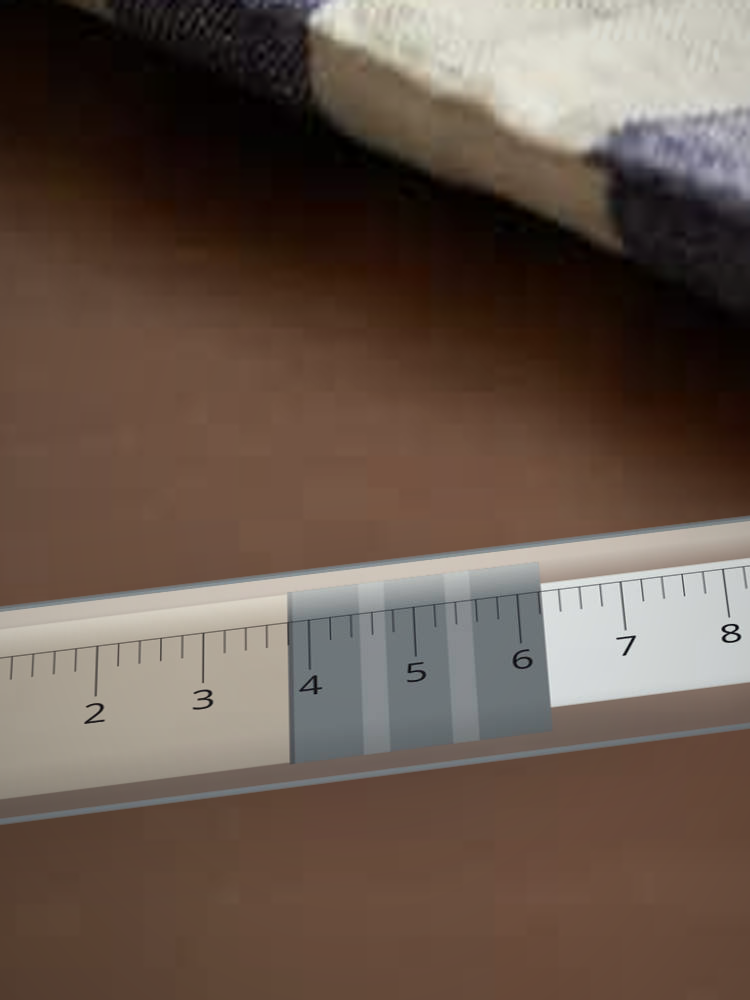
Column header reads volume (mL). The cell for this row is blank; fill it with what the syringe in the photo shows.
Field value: 3.8 mL
